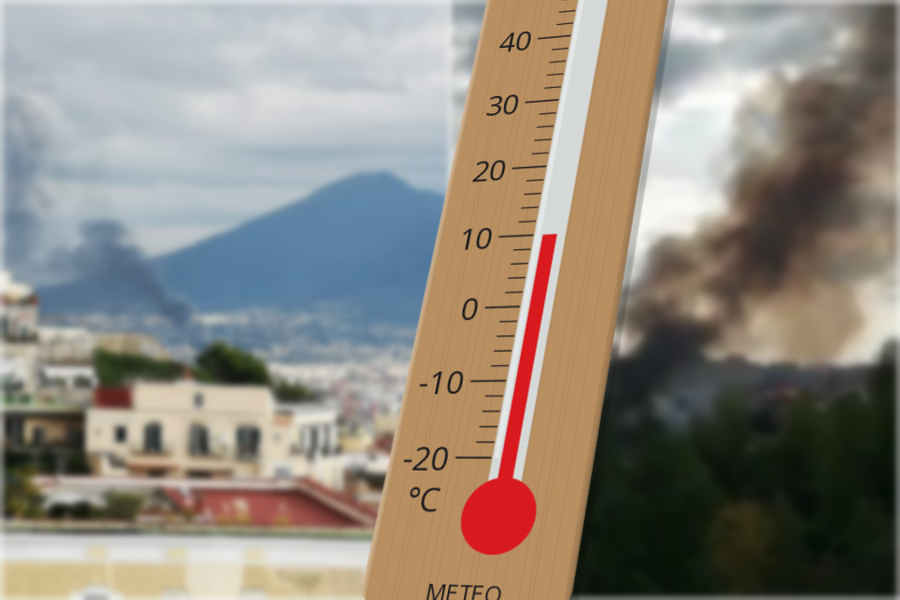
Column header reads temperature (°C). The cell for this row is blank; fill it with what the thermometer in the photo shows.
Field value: 10 °C
